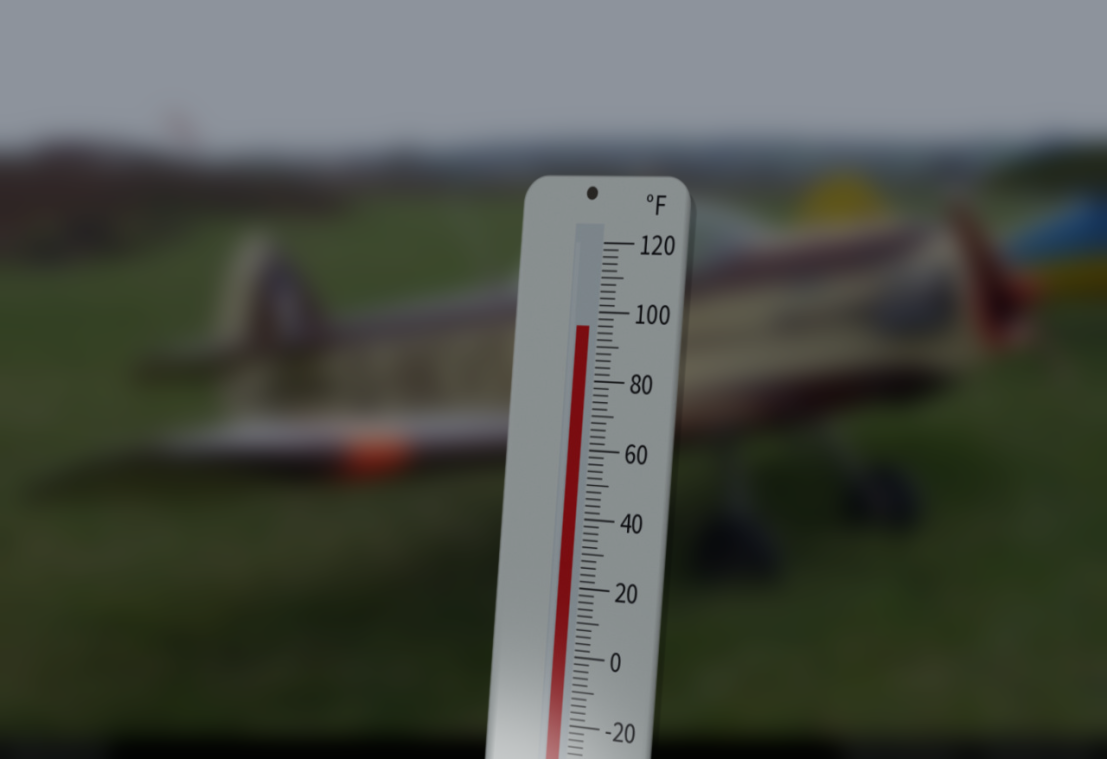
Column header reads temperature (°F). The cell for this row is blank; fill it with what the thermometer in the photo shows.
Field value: 96 °F
